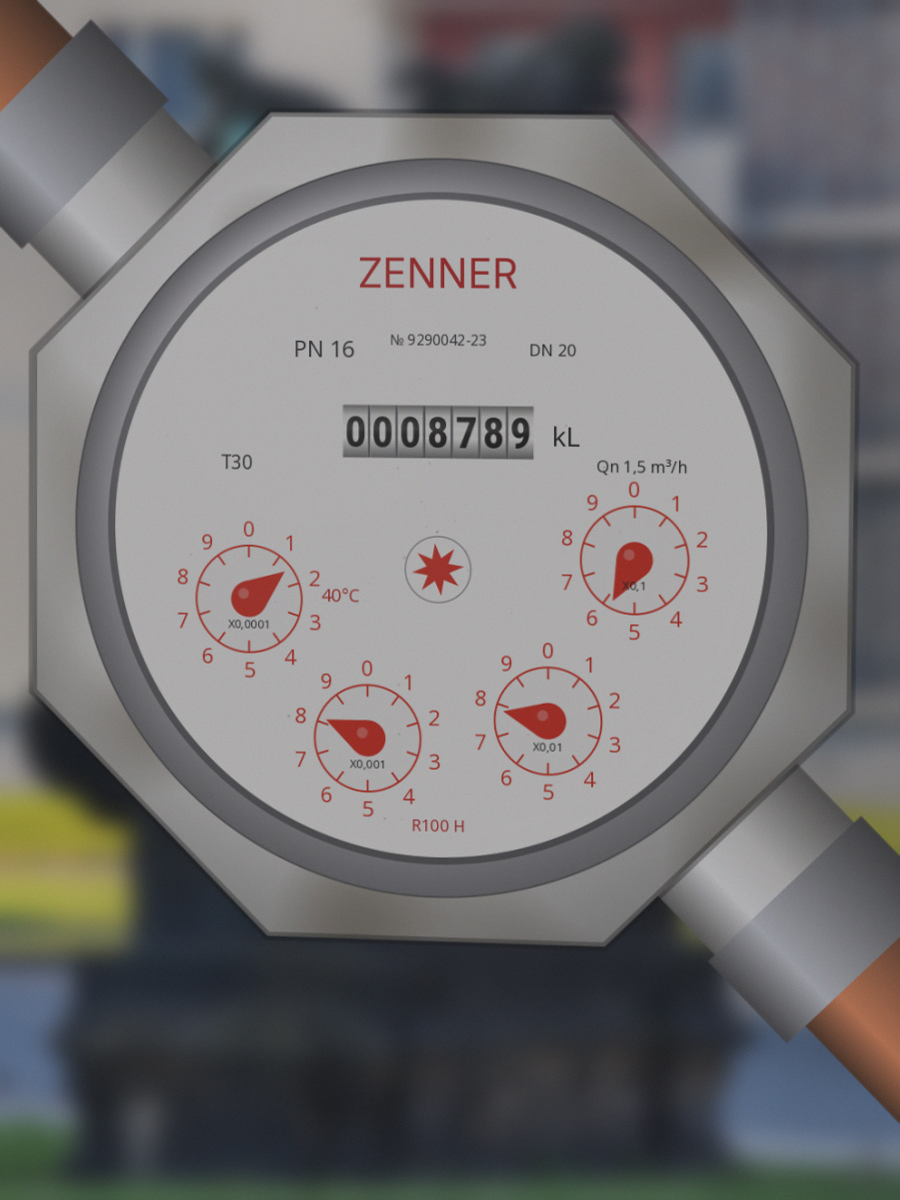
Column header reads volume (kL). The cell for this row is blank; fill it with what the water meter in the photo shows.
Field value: 8789.5781 kL
